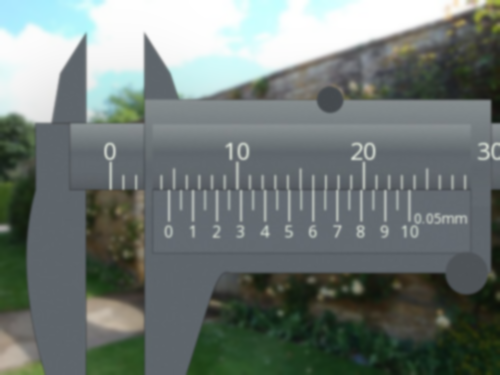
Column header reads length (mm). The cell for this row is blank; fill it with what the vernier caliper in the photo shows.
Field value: 4.6 mm
